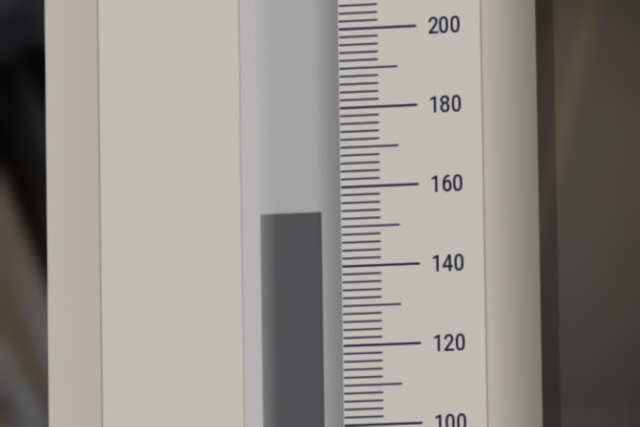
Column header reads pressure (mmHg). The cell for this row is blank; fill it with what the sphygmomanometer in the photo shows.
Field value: 154 mmHg
